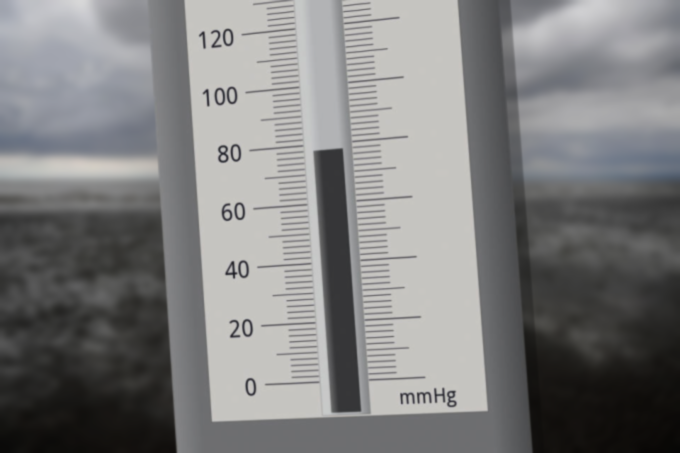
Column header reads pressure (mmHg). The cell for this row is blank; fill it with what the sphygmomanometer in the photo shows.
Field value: 78 mmHg
